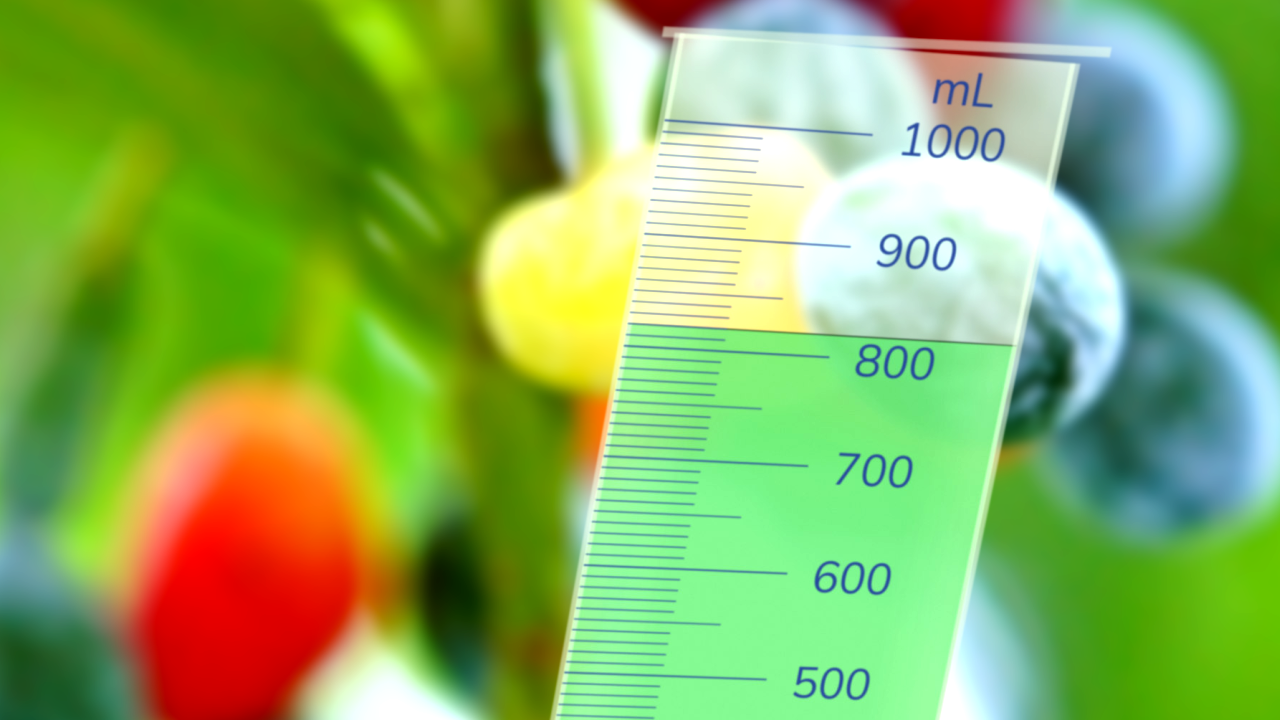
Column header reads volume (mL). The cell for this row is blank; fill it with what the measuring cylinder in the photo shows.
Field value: 820 mL
